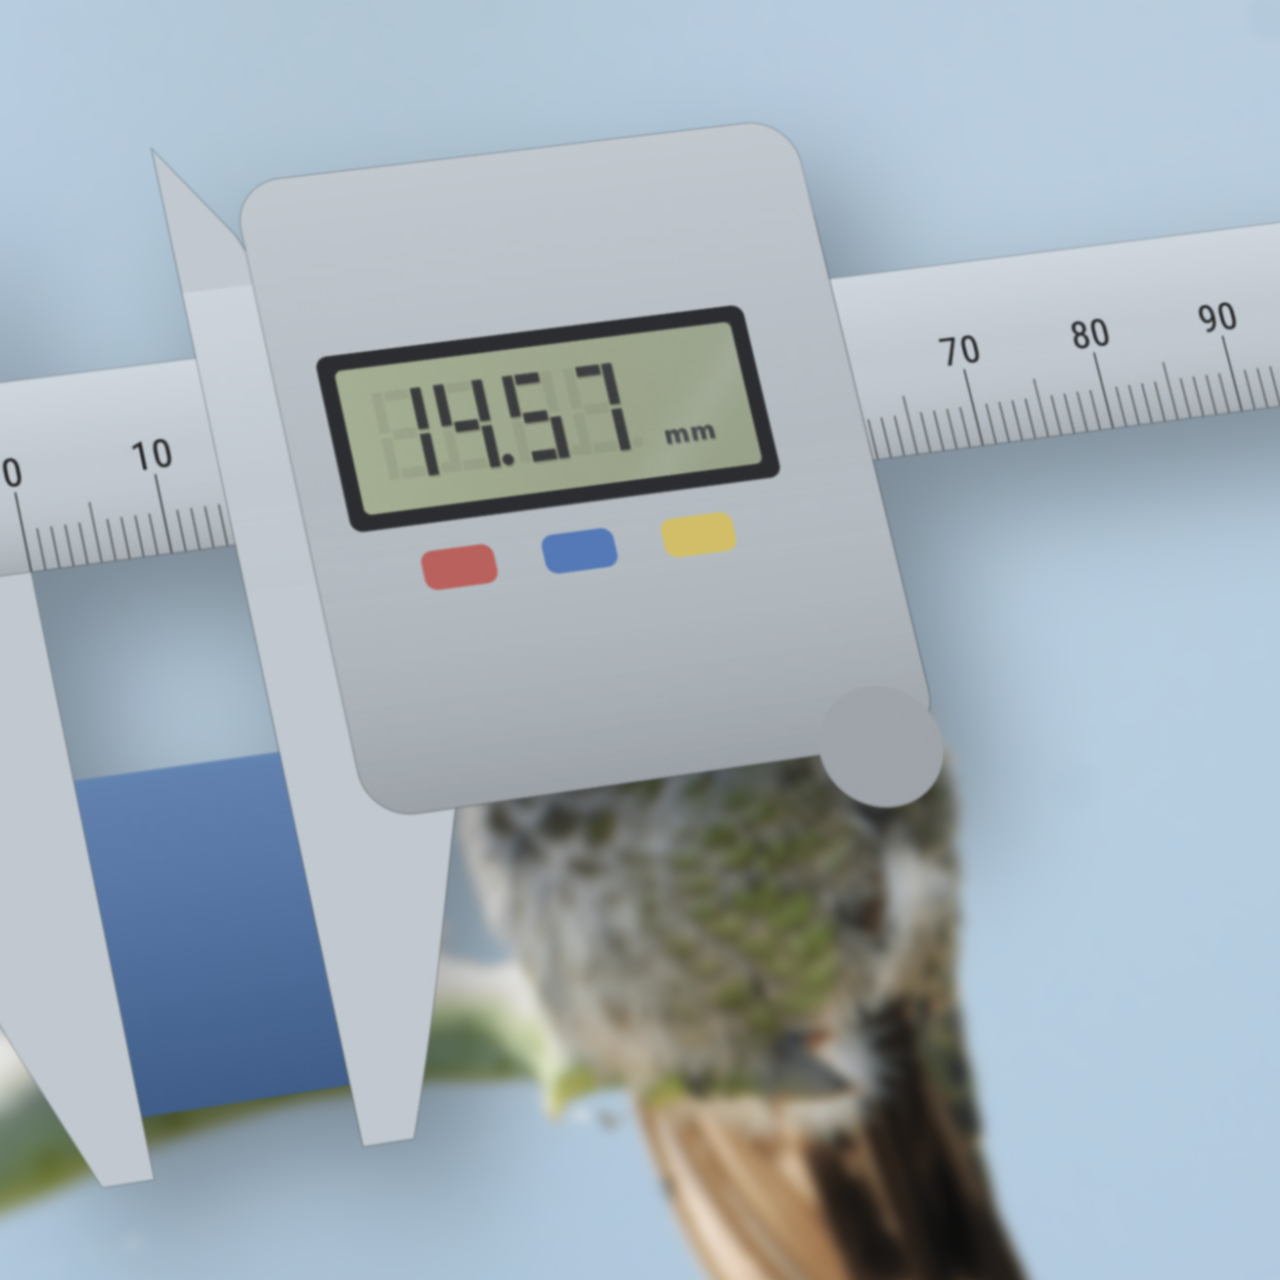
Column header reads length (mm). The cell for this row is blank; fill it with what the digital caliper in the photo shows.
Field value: 14.57 mm
